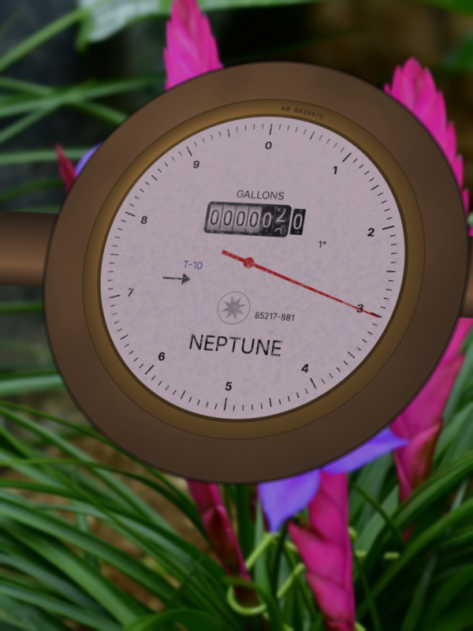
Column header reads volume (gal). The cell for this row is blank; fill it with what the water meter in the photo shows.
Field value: 23.0 gal
